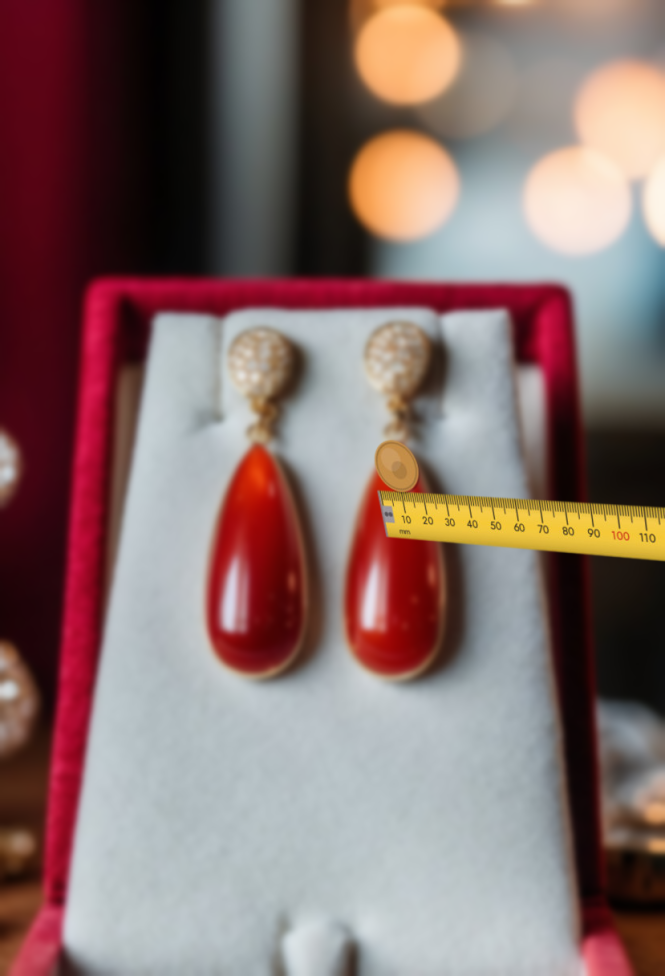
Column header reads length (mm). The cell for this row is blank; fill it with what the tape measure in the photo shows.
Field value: 20 mm
